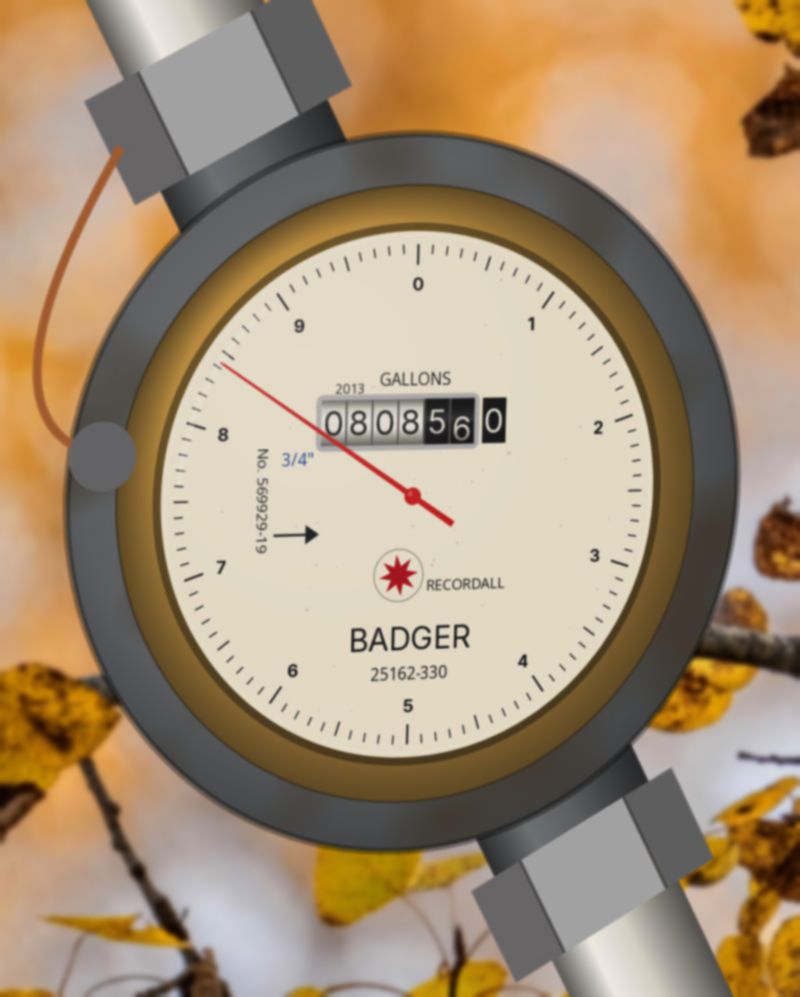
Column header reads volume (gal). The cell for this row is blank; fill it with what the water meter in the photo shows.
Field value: 808558.4 gal
